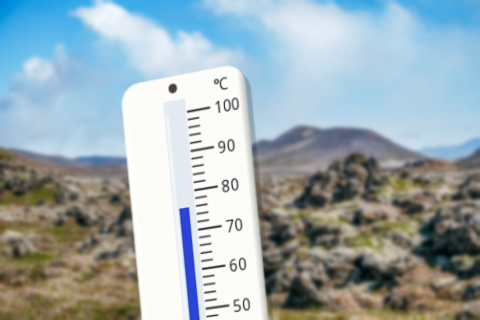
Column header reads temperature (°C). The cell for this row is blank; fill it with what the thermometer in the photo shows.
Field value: 76 °C
